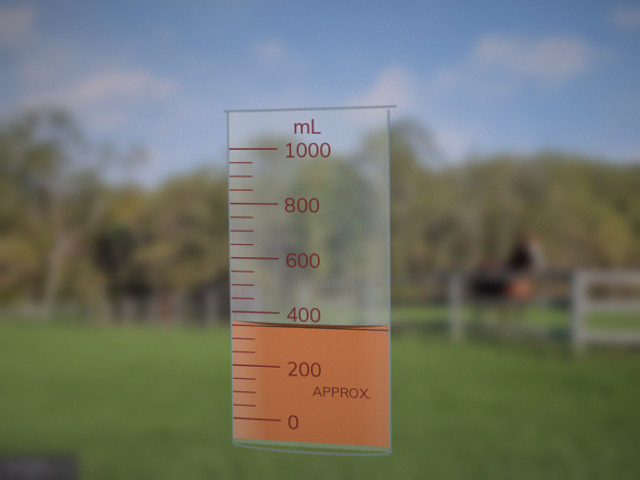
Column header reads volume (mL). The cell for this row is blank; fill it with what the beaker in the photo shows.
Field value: 350 mL
